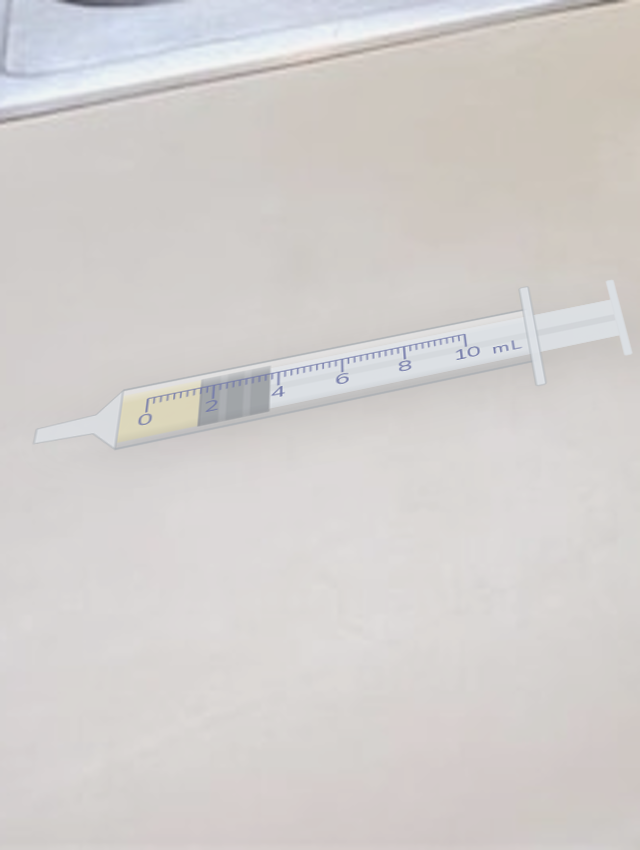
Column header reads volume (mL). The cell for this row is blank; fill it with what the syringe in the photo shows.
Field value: 1.6 mL
